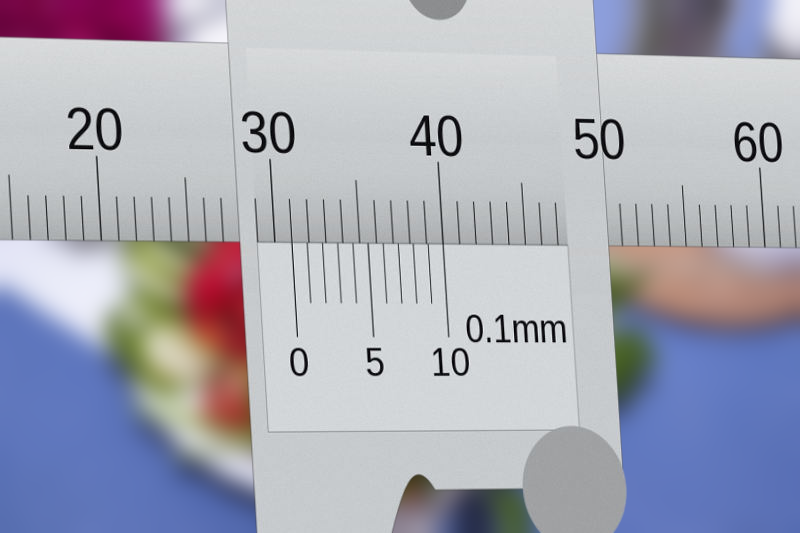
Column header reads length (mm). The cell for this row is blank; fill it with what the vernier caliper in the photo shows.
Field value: 31.0 mm
